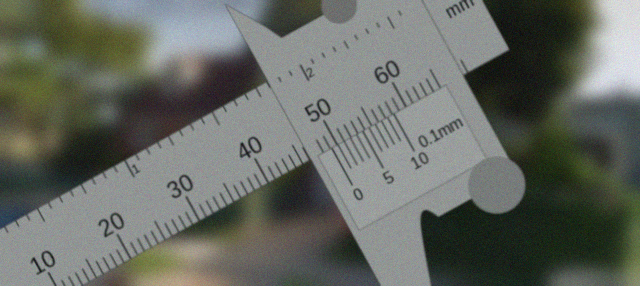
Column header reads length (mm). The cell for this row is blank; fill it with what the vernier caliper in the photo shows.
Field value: 49.2 mm
